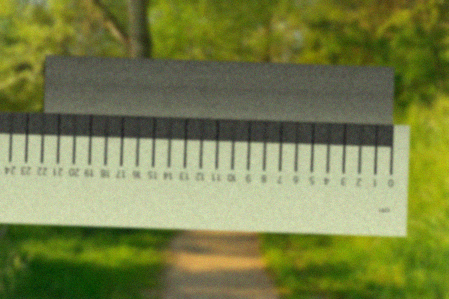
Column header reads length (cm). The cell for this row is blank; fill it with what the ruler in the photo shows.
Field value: 22 cm
